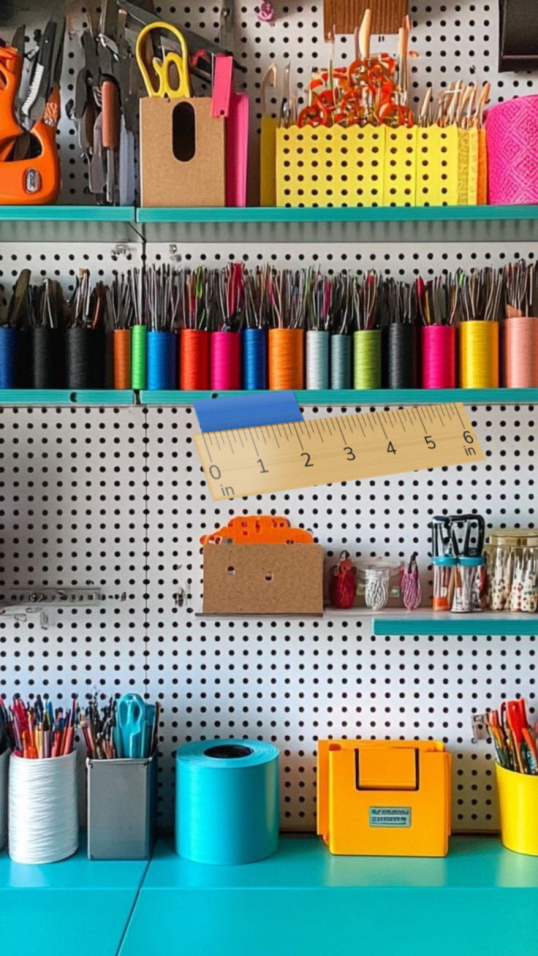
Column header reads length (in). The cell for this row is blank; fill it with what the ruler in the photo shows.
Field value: 2.25 in
